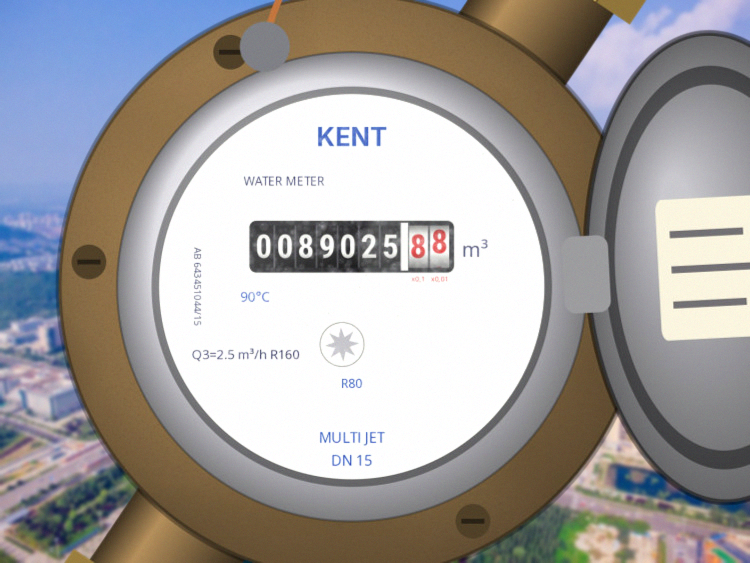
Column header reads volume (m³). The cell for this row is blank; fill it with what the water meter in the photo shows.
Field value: 89025.88 m³
